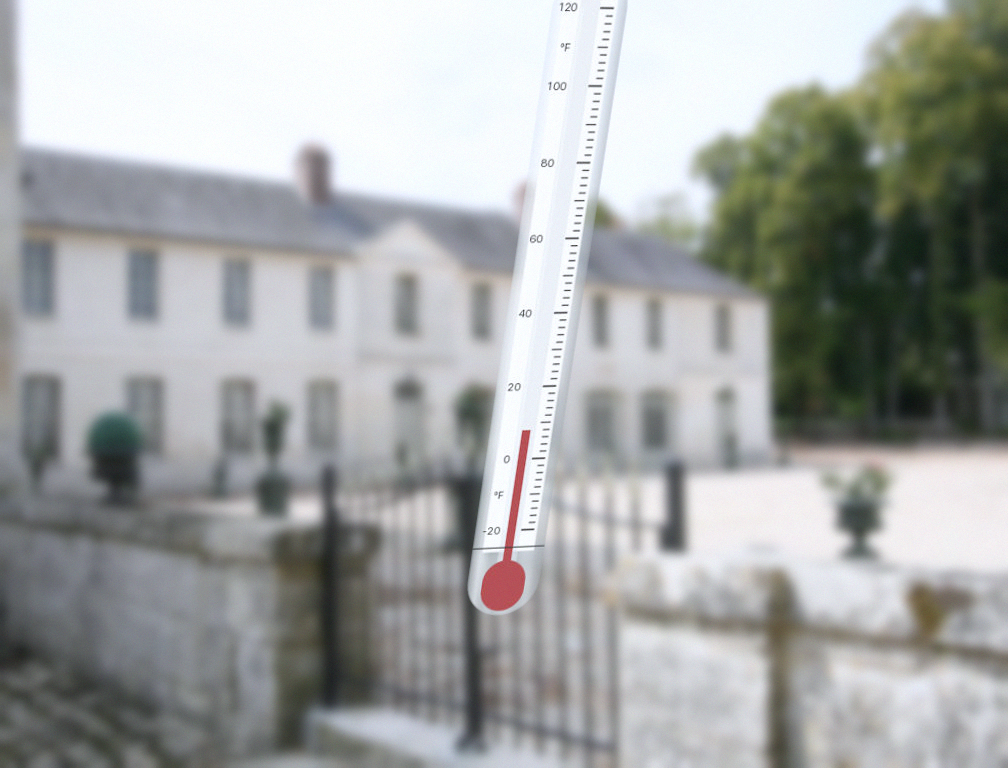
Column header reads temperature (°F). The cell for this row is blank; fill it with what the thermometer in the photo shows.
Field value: 8 °F
